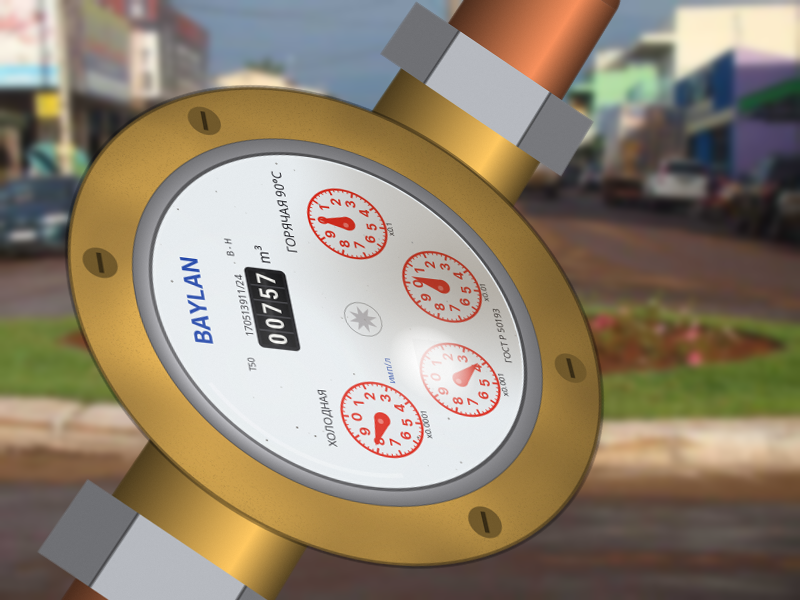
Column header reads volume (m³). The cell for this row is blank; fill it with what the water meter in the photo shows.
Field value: 757.0038 m³
